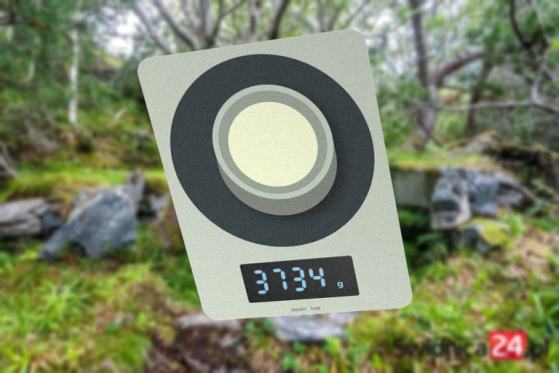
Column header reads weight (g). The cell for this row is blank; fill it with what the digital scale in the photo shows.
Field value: 3734 g
